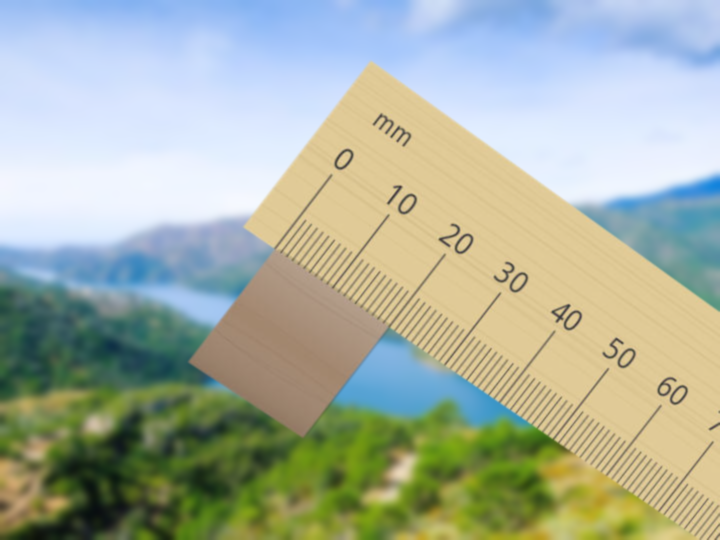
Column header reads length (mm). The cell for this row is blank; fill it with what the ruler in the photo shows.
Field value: 20 mm
